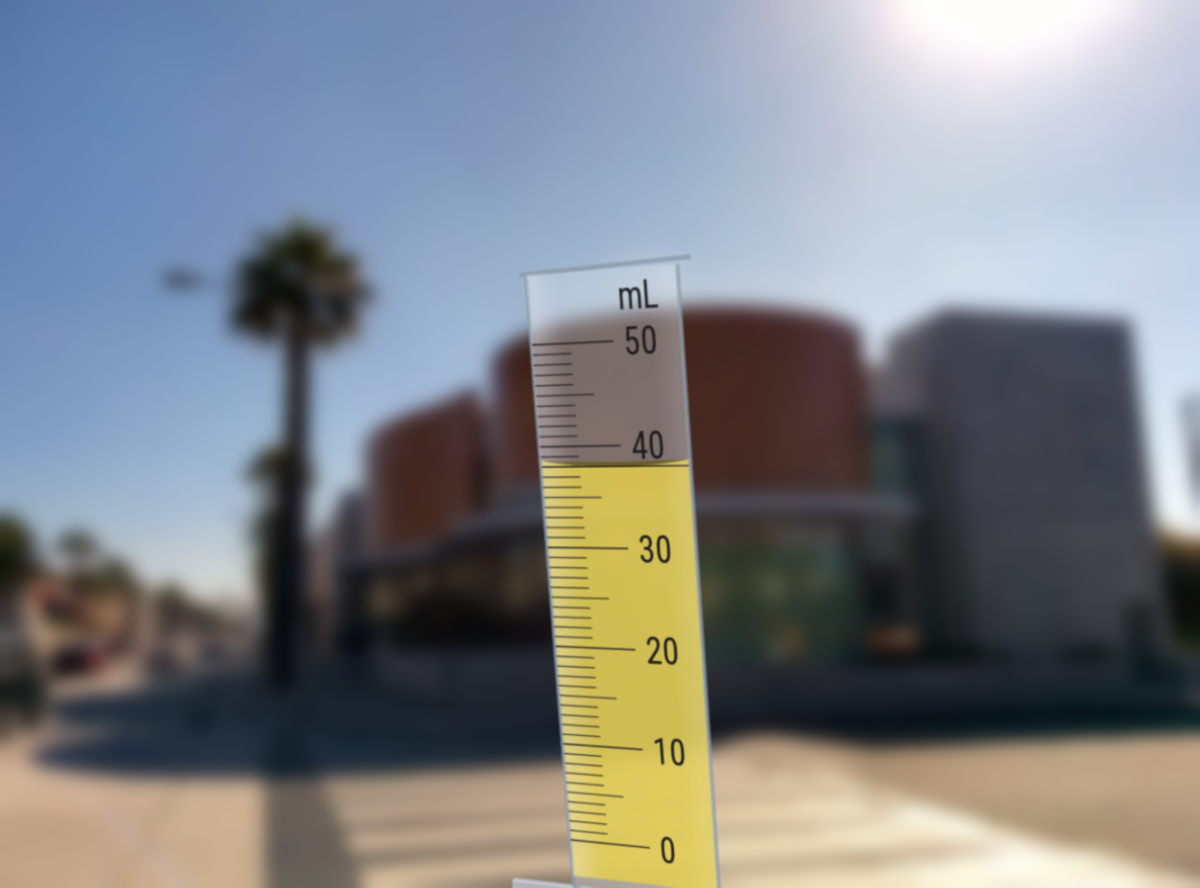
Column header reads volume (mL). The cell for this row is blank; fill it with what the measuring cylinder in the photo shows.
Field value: 38 mL
